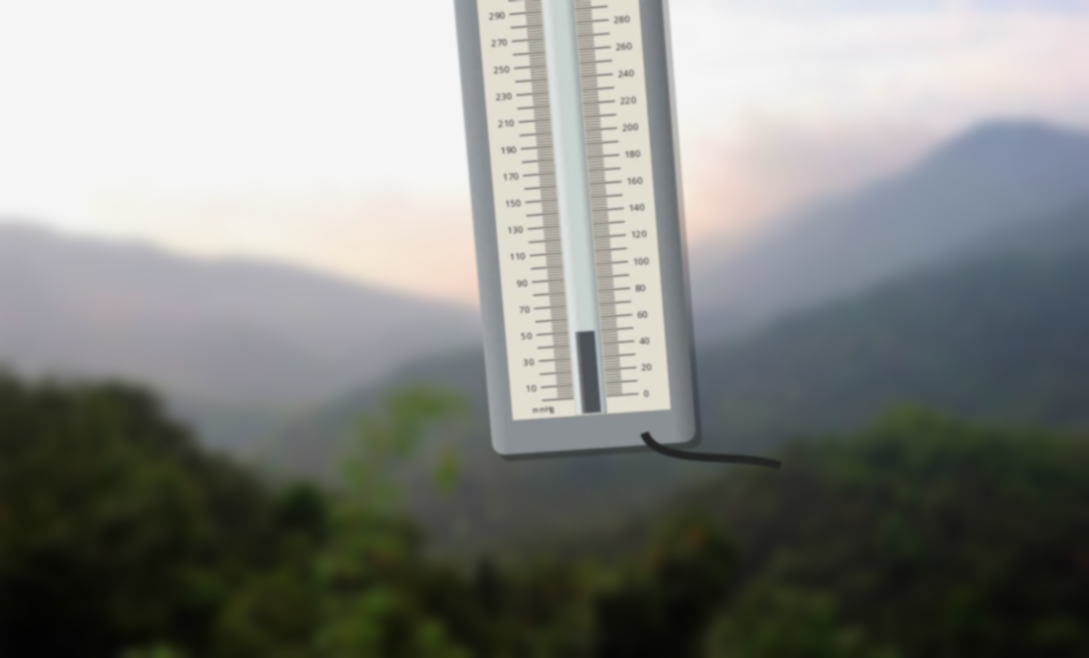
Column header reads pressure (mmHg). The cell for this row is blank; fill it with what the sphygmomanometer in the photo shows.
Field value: 50 mmHg
